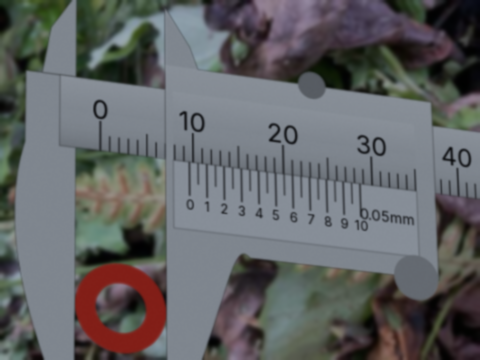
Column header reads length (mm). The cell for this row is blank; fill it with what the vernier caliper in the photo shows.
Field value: 9.6 mm
